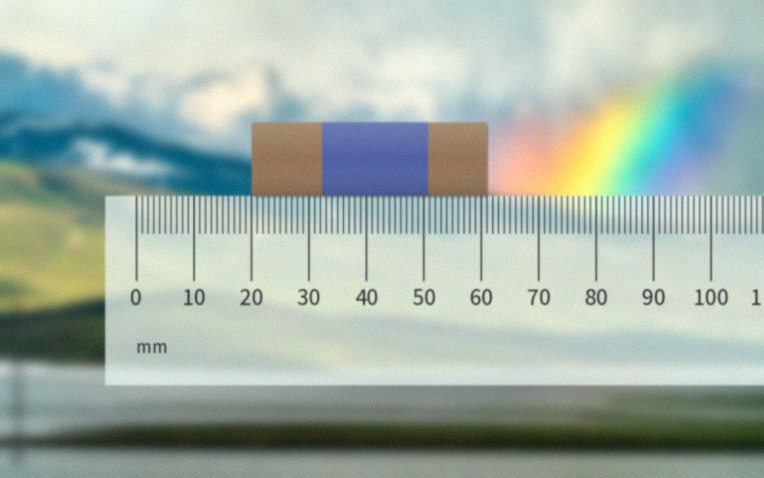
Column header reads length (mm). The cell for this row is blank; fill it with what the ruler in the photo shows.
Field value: 41 mm
